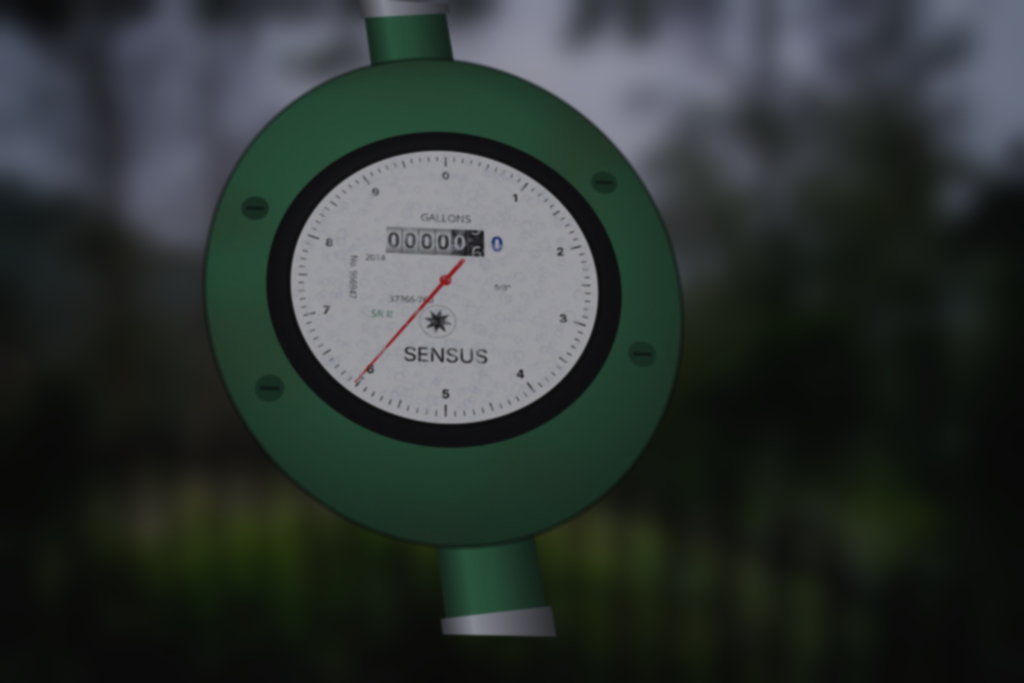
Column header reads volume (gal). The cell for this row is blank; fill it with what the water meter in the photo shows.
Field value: 56.0 gal
